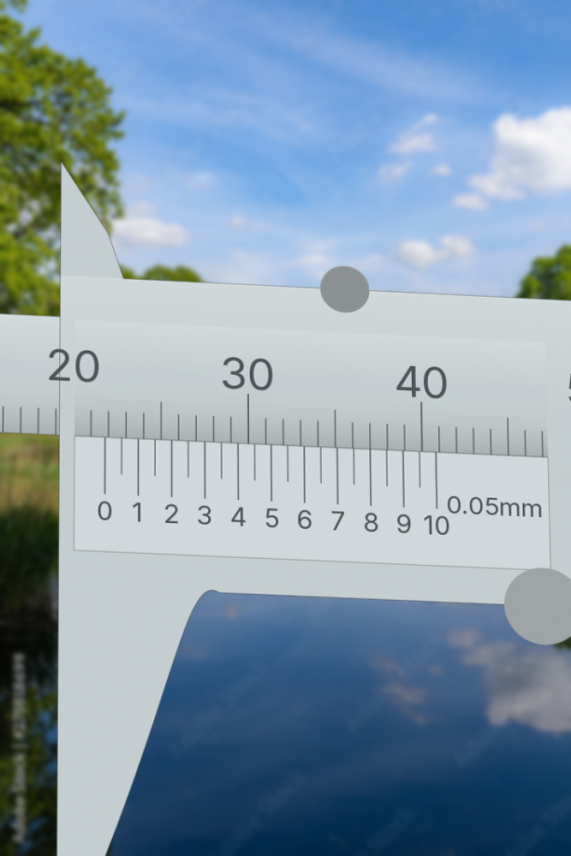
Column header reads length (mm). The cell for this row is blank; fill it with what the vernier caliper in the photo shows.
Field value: 21.8 mm
